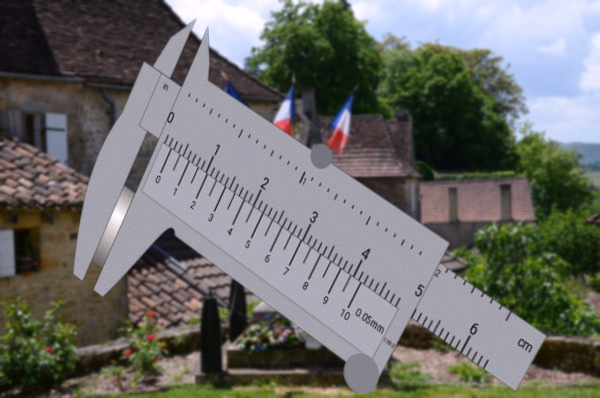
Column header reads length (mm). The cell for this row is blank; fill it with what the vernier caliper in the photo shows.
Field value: 2.5 mm
